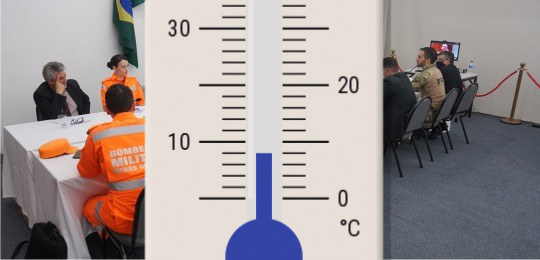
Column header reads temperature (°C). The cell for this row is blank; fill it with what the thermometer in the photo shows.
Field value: 8 °C
